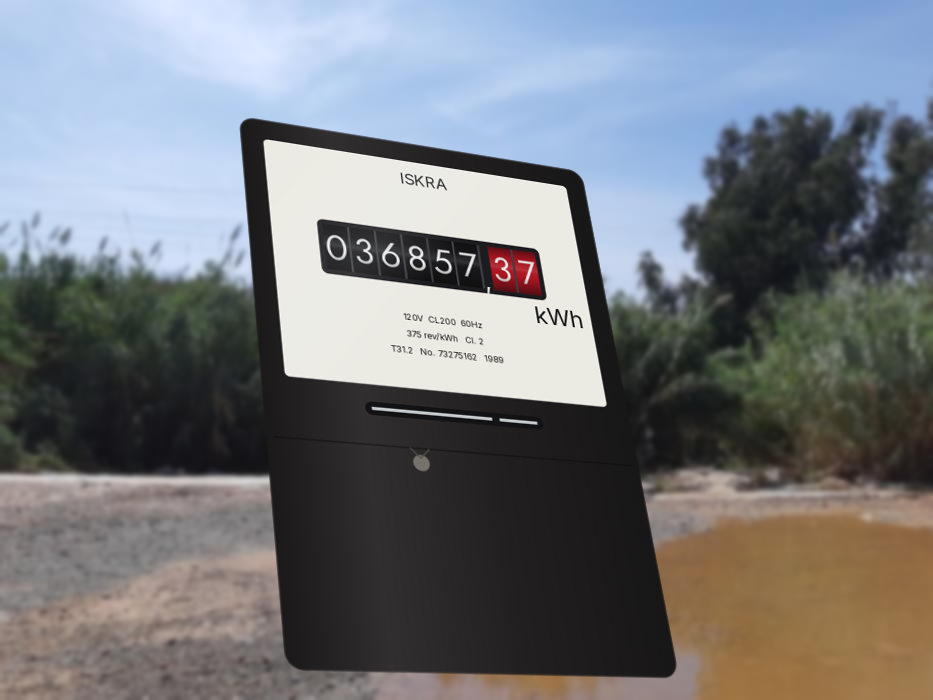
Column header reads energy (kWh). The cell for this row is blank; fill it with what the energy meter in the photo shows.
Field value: 36857.37 kWh
